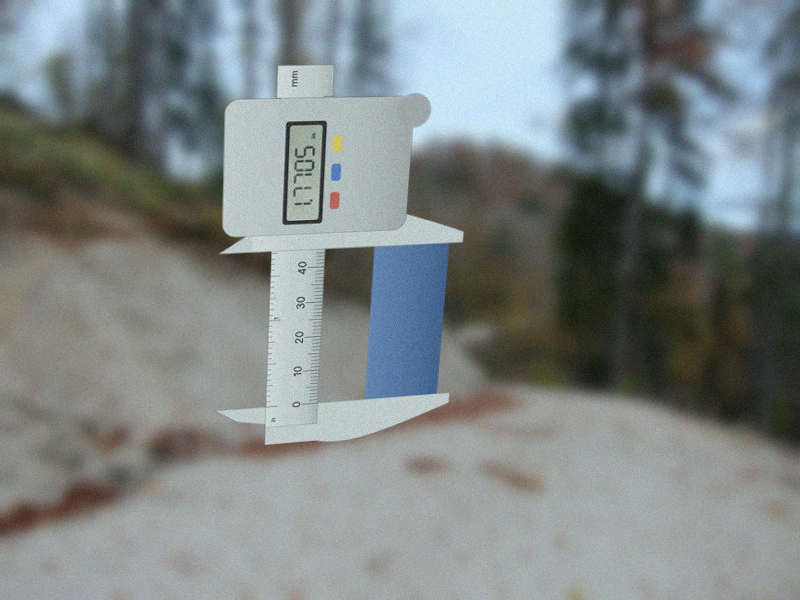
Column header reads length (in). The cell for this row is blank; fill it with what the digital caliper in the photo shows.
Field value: 1.7705 in
